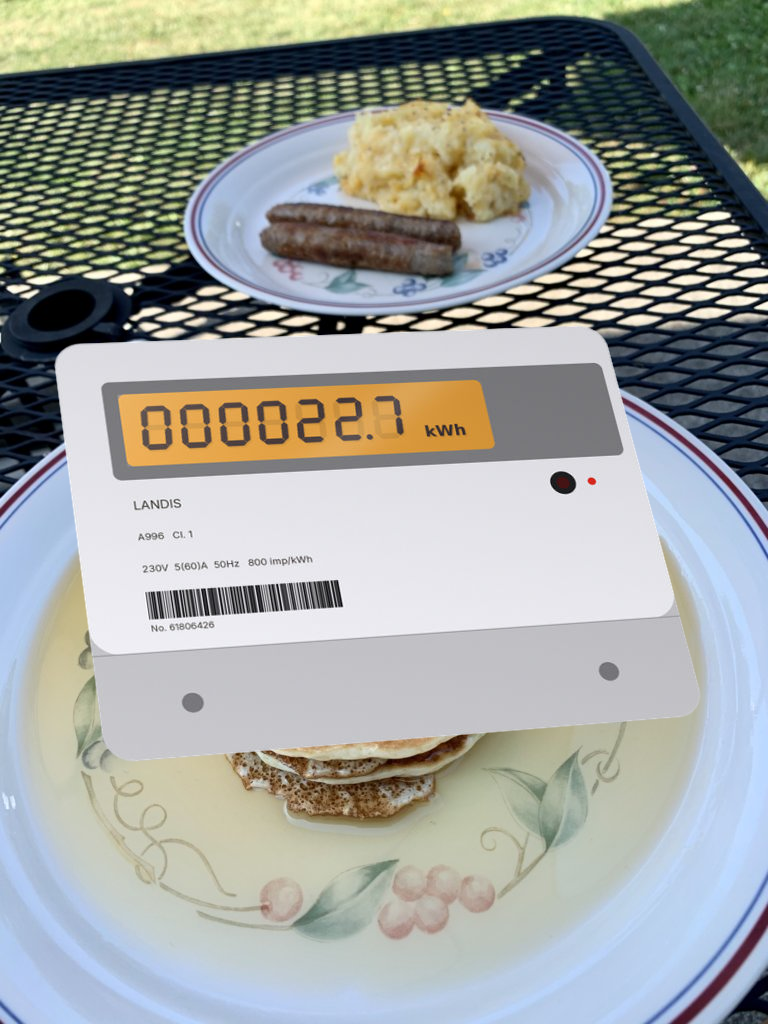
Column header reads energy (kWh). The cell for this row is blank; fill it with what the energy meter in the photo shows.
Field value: 22.7 kWh
